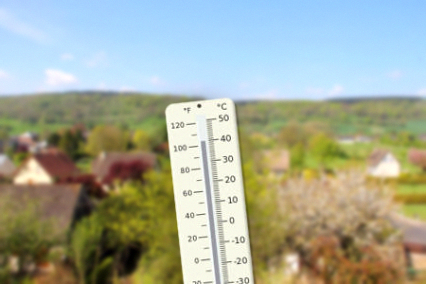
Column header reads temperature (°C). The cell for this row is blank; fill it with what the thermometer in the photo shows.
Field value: 40 °C
